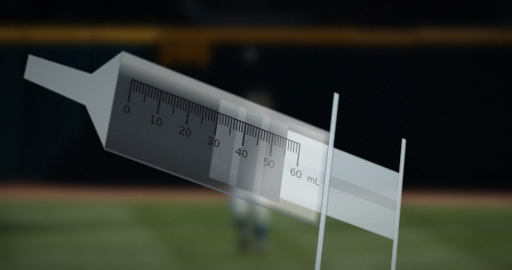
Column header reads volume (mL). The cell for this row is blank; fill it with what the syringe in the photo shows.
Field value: 30 mL
